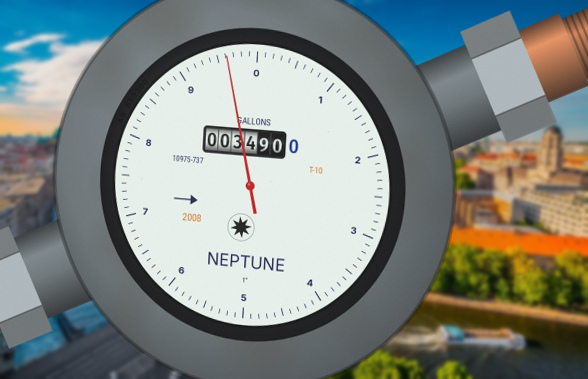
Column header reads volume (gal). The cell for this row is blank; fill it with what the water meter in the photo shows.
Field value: 34899.6 gal
